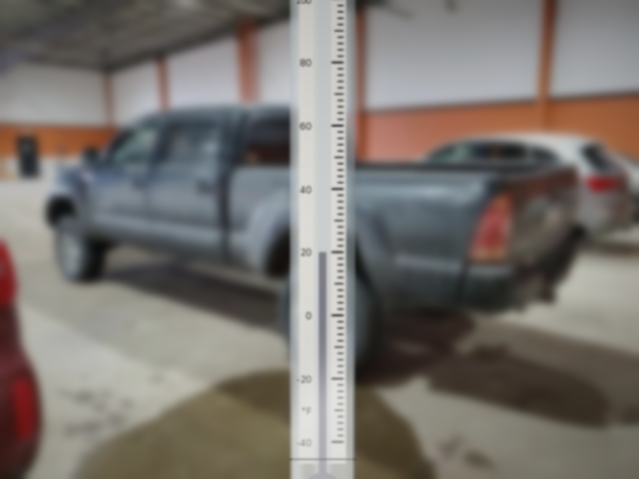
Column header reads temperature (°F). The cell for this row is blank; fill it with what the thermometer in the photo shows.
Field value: 20 °F
